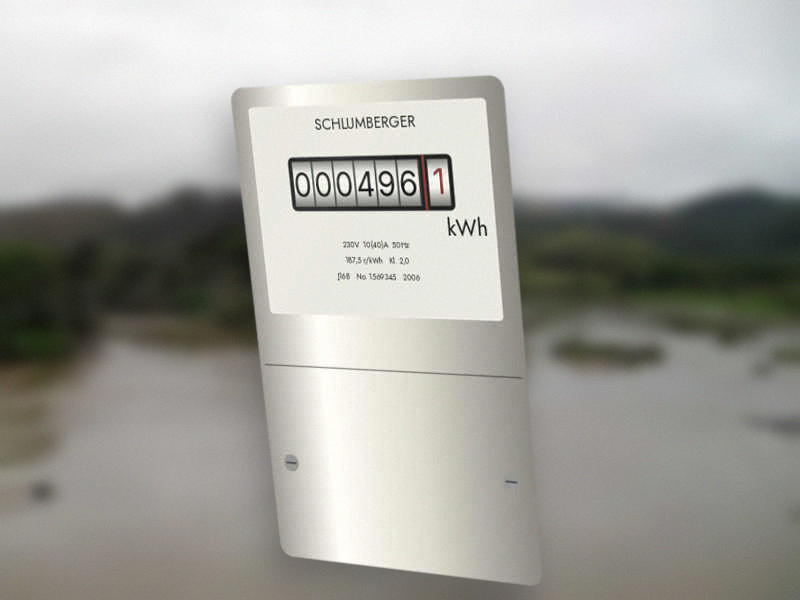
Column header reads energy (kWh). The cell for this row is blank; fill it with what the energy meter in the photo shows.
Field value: 496.1 kWh
